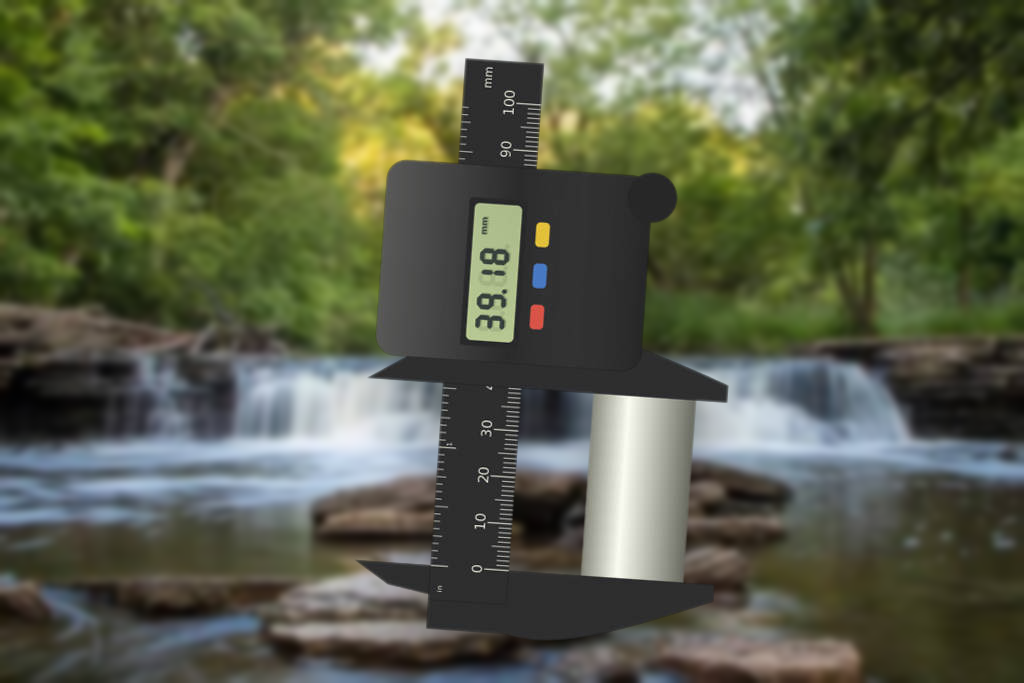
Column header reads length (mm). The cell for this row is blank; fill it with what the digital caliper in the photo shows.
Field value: 39.18 mm
